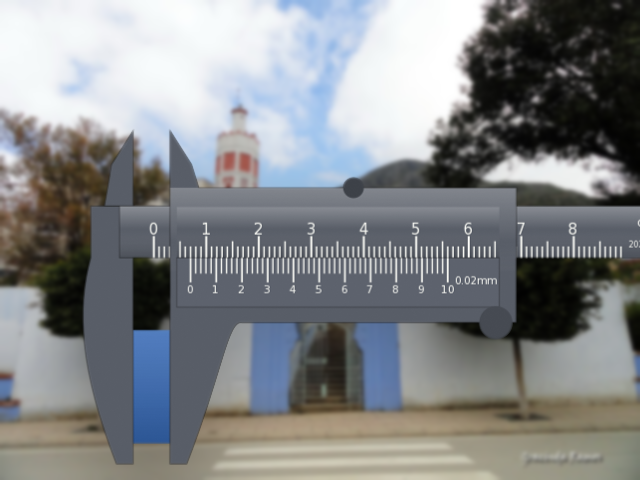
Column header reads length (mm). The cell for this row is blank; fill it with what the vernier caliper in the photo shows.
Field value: 7.0 mm
